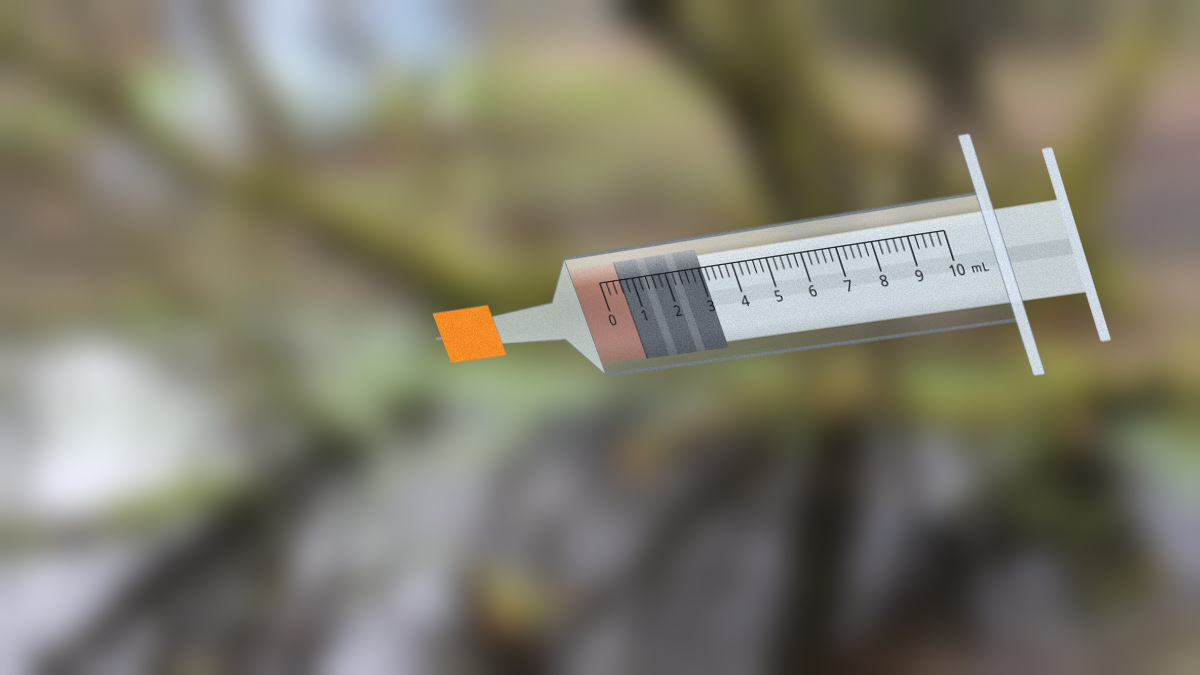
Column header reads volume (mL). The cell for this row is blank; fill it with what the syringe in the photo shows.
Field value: 0.6 mL
